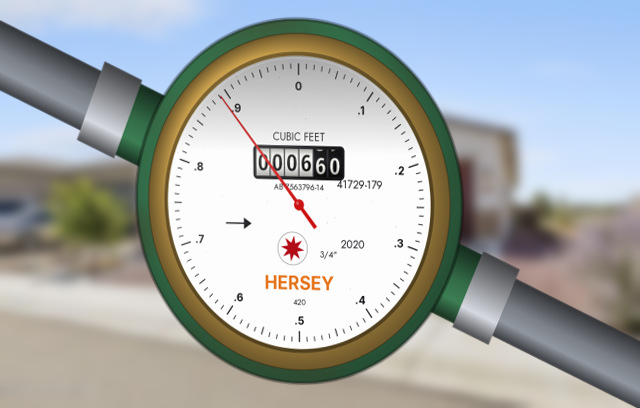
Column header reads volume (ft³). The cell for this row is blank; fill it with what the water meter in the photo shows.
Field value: 659.89 ft³
